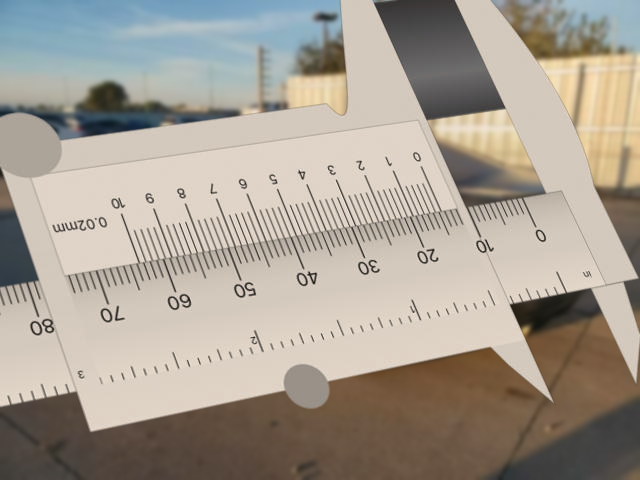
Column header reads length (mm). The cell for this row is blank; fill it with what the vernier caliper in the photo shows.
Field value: 14.6 mm
